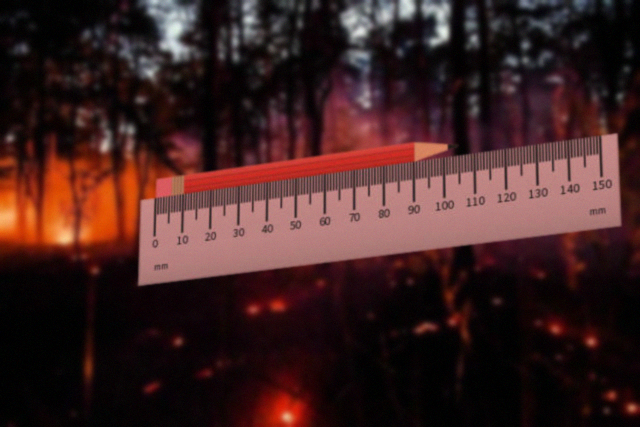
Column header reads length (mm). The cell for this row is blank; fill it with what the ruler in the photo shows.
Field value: 105 mm
